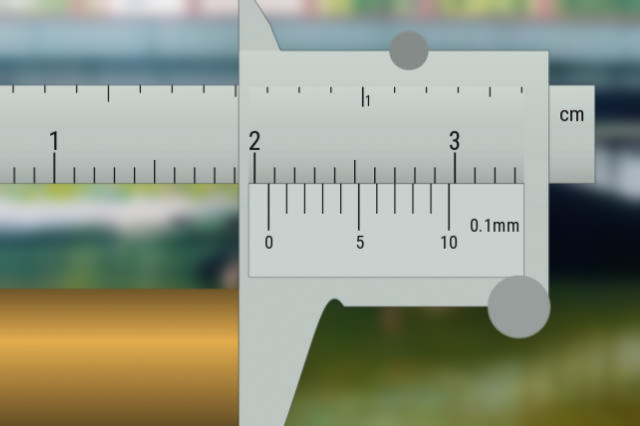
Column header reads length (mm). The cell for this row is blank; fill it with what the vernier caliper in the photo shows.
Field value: 20.7 mm
